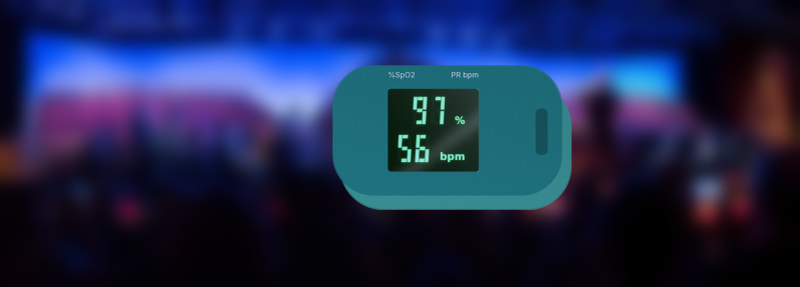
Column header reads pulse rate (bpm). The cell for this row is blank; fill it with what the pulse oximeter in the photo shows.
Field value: 56 bpm
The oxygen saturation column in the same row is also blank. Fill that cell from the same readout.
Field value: 97 %
